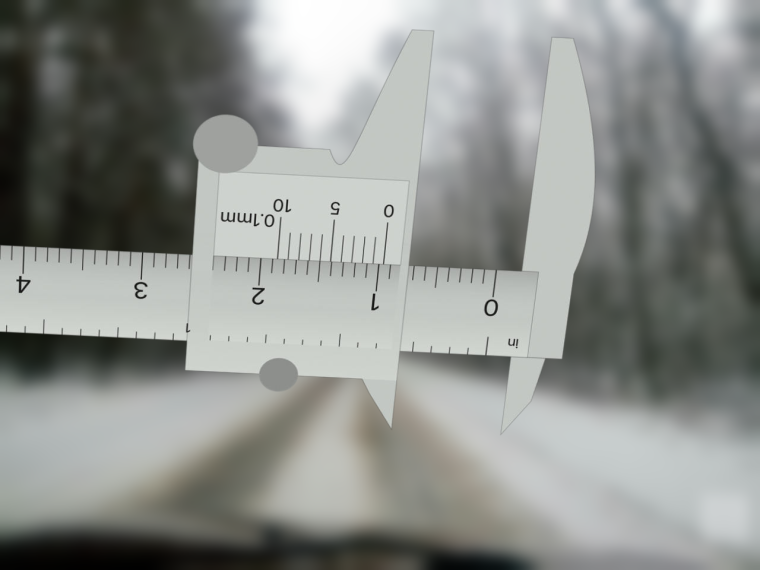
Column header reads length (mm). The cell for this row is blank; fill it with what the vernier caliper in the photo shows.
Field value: 9.6 mm
